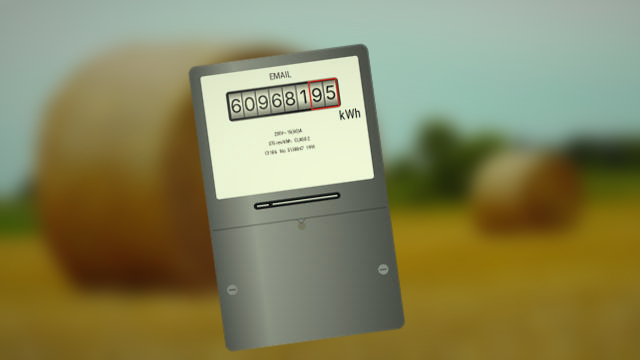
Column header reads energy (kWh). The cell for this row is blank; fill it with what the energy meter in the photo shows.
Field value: 609681.95 kWh
